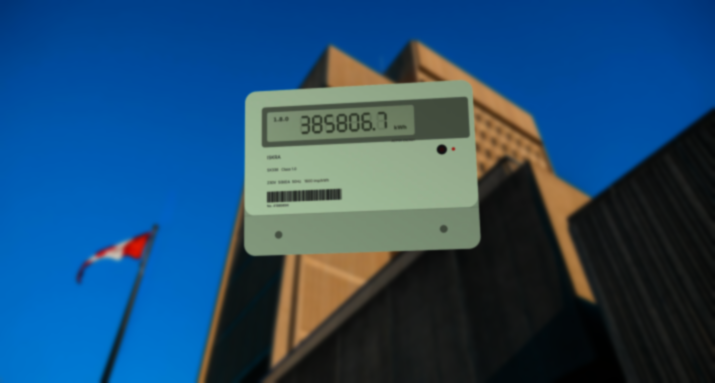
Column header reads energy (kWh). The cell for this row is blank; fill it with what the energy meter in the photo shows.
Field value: 385806.7 kWh
